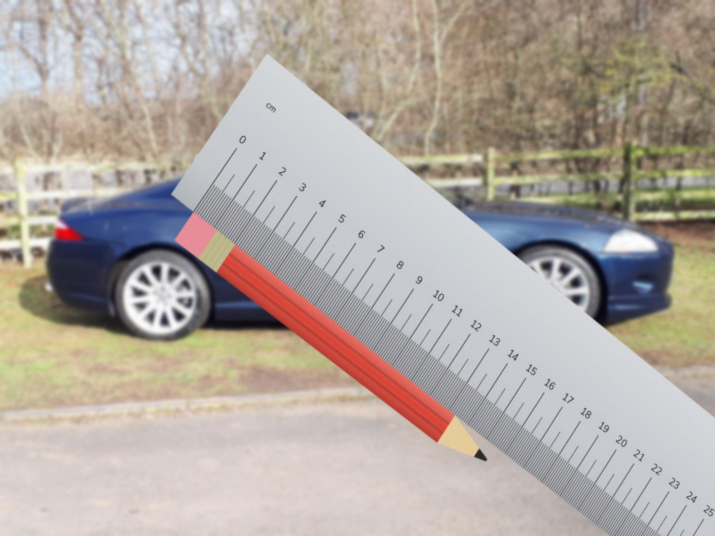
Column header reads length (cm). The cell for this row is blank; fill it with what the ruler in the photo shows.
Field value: 15.5 cm
